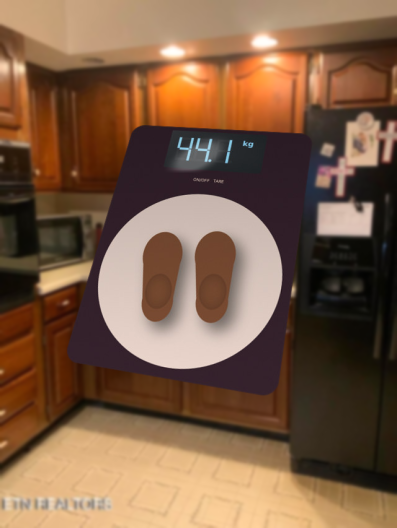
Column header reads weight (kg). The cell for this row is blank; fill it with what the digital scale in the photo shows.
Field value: 44.1 kg
